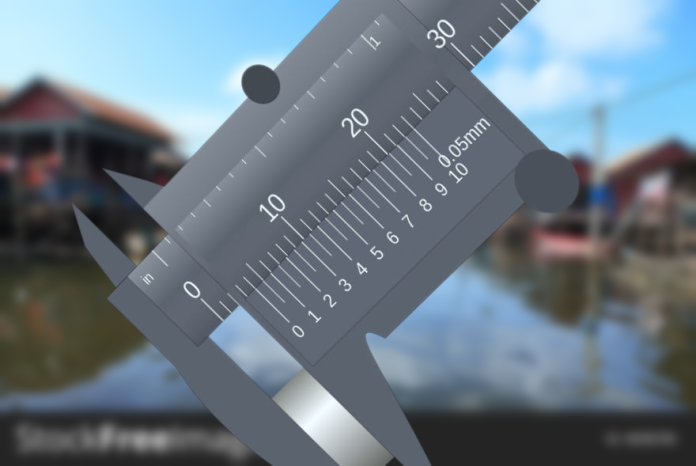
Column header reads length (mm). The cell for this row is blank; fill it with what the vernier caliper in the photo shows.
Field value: 4.0 mm
